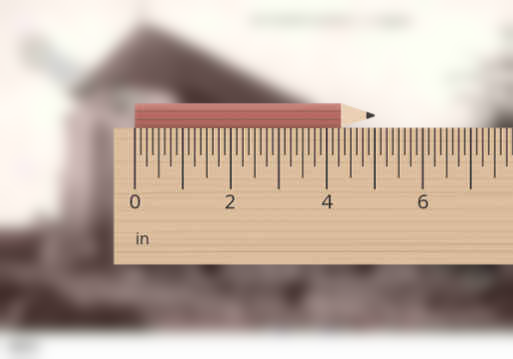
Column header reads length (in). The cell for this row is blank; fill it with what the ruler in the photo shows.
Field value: 5 in
